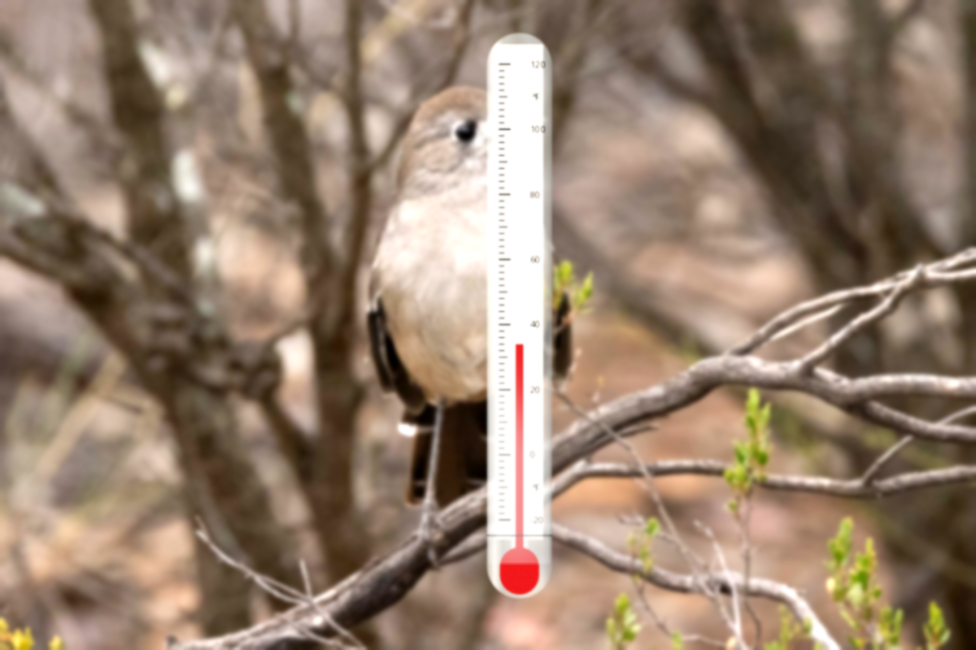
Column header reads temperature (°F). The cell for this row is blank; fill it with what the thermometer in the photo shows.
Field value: 34 °F
